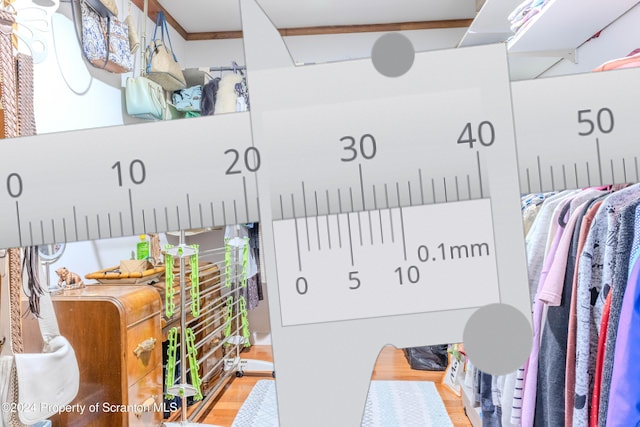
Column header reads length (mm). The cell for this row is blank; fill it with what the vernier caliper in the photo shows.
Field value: 24.1 mm
